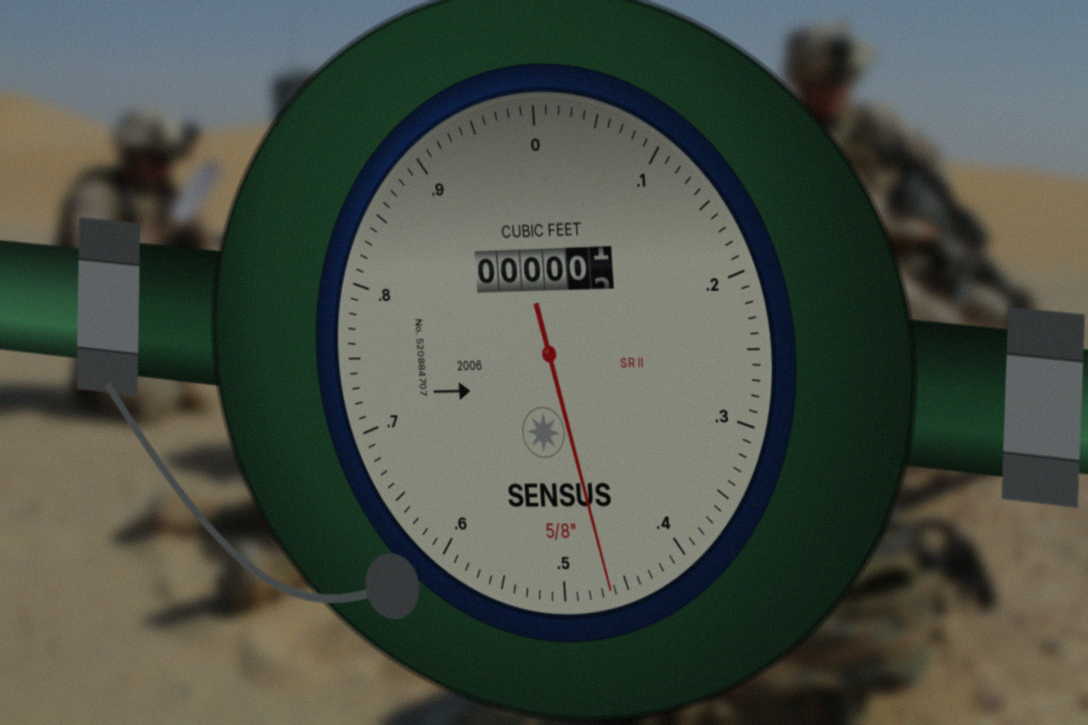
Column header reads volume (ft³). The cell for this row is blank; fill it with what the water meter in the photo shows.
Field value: 1.46 ft³
